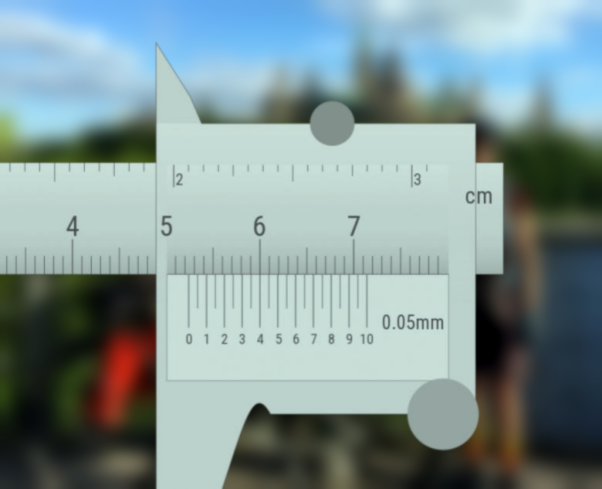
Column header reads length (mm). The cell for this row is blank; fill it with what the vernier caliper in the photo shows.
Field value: 52.4 mm
